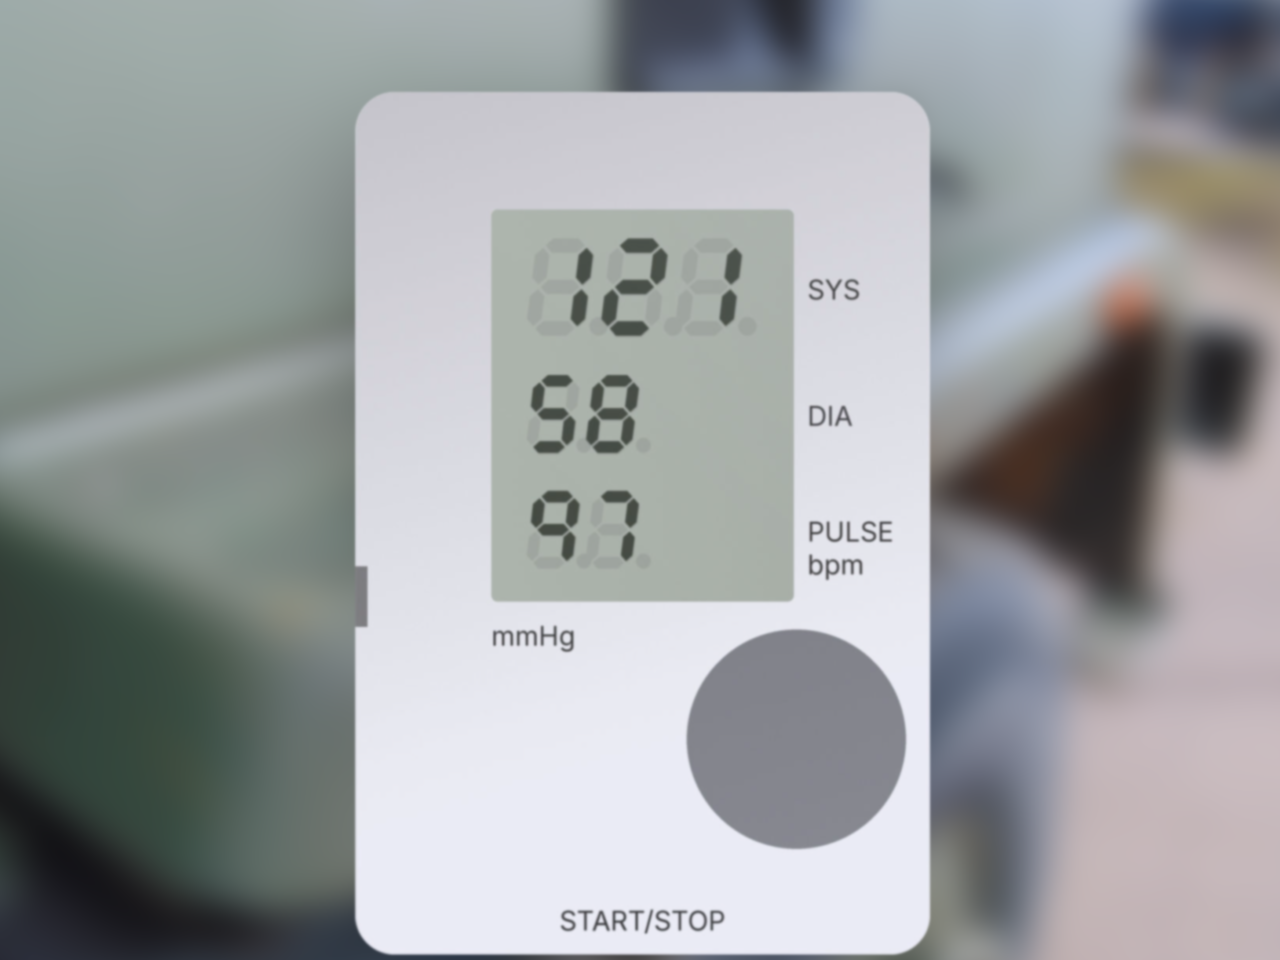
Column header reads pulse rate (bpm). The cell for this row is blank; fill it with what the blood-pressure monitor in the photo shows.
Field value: 97 bpm
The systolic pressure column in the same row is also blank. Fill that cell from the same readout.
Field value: 121 mmHg
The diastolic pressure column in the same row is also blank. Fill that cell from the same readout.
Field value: 58 mmHg
